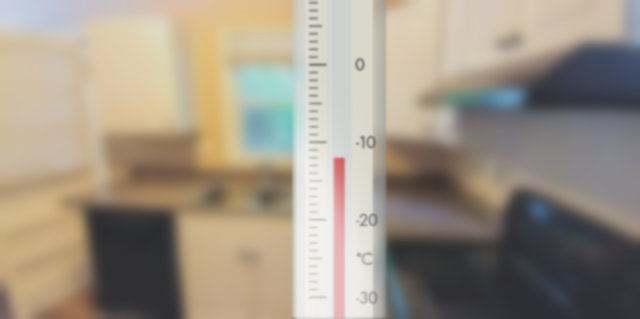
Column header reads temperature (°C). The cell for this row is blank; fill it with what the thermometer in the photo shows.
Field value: -12 °C
